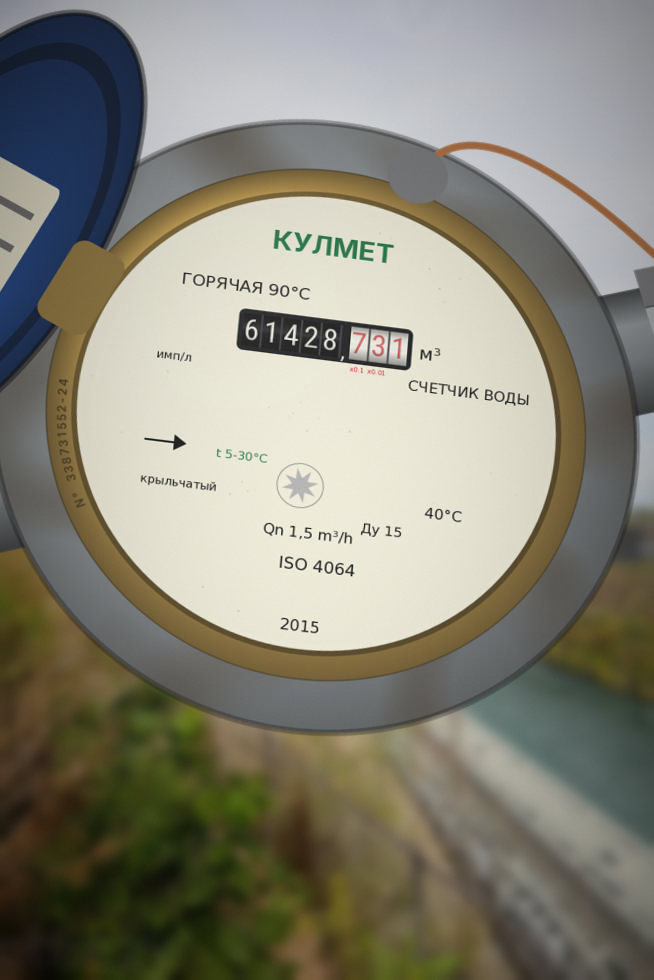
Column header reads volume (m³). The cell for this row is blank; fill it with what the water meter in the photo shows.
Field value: 61428.731 m³
